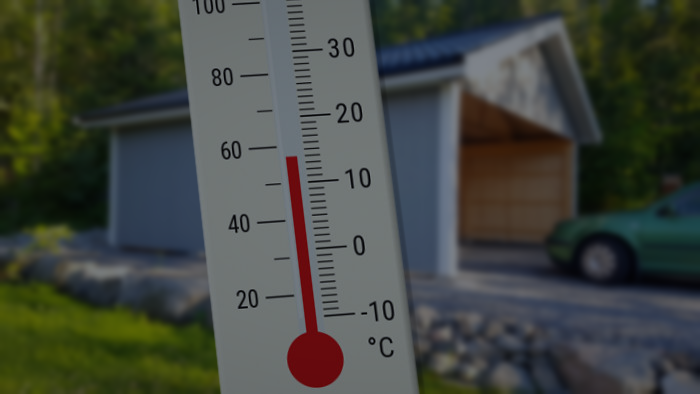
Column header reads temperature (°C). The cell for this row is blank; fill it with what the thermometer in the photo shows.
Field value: 14 °C
